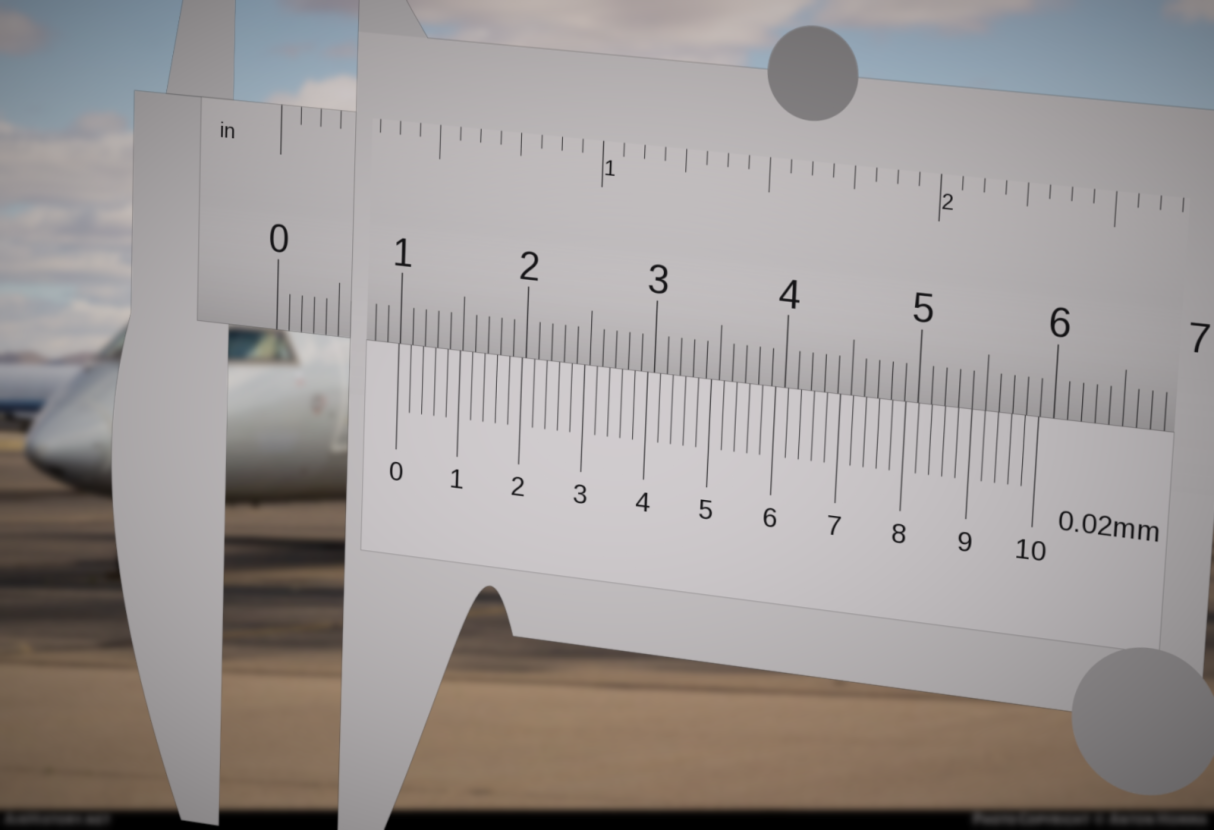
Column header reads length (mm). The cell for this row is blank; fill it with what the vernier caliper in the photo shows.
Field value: 9.9 mm
